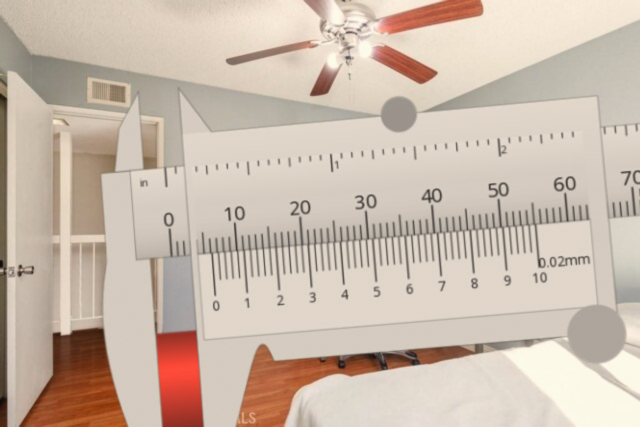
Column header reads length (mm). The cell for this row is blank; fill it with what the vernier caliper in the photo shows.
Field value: 6.2 mm
